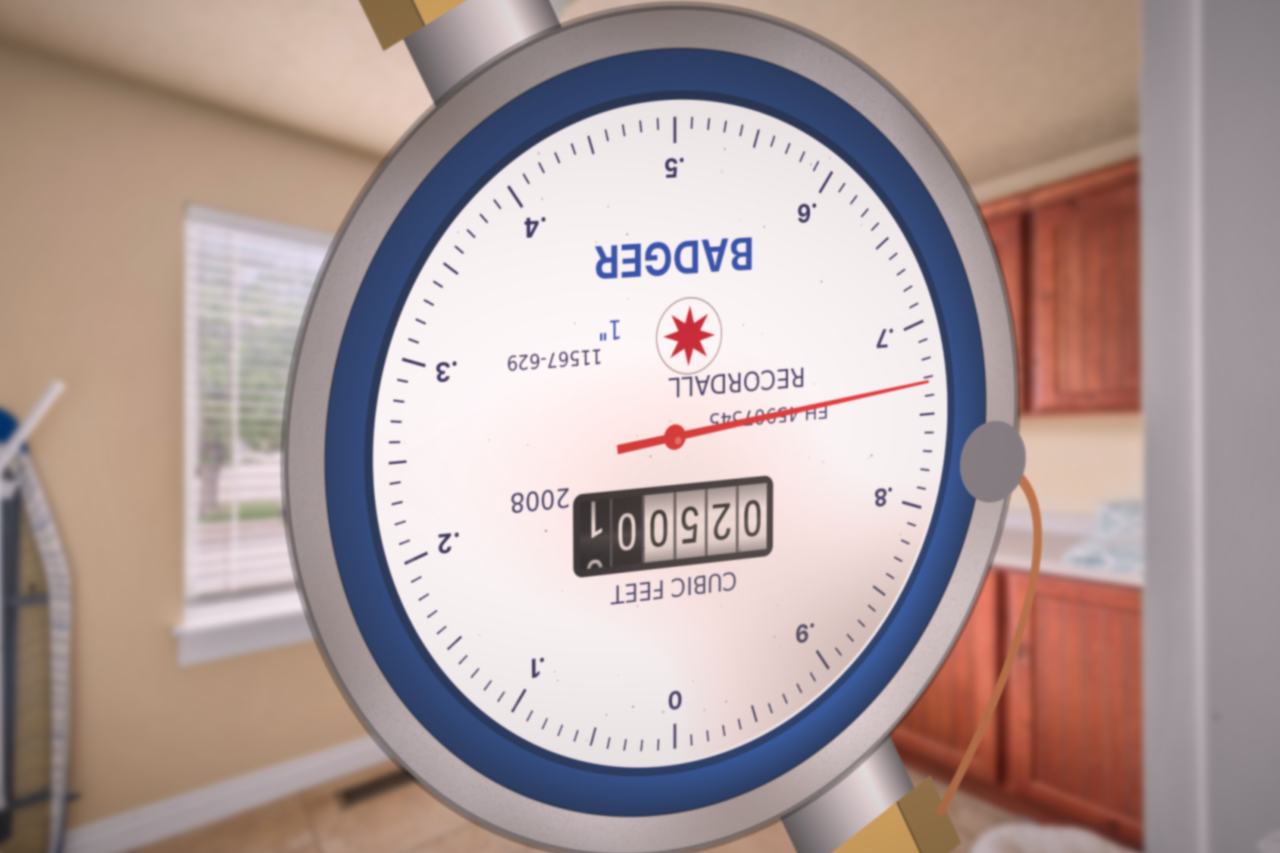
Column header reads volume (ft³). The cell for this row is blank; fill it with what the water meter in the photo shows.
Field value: 25000.73 ft³
